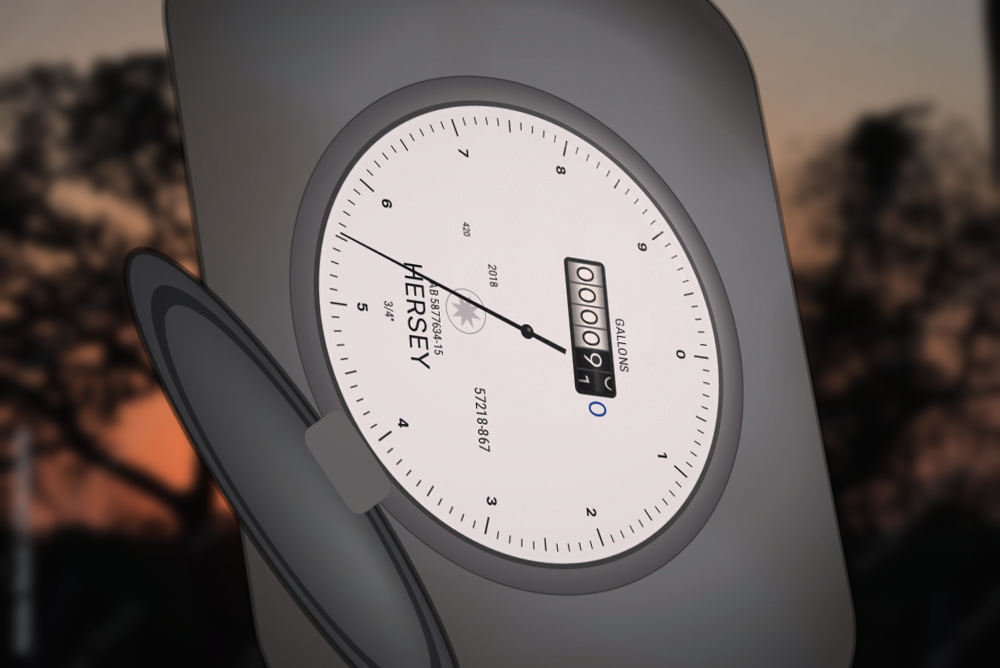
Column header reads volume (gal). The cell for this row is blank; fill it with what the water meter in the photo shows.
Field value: 905.5 gal
